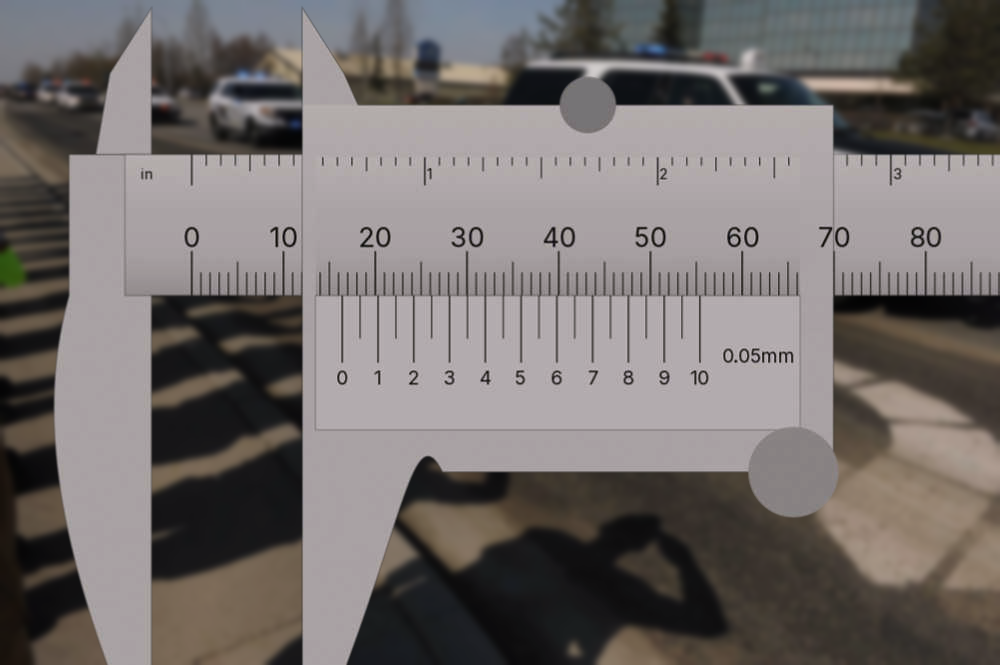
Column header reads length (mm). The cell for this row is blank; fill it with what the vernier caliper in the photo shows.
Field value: 16.4 mm
